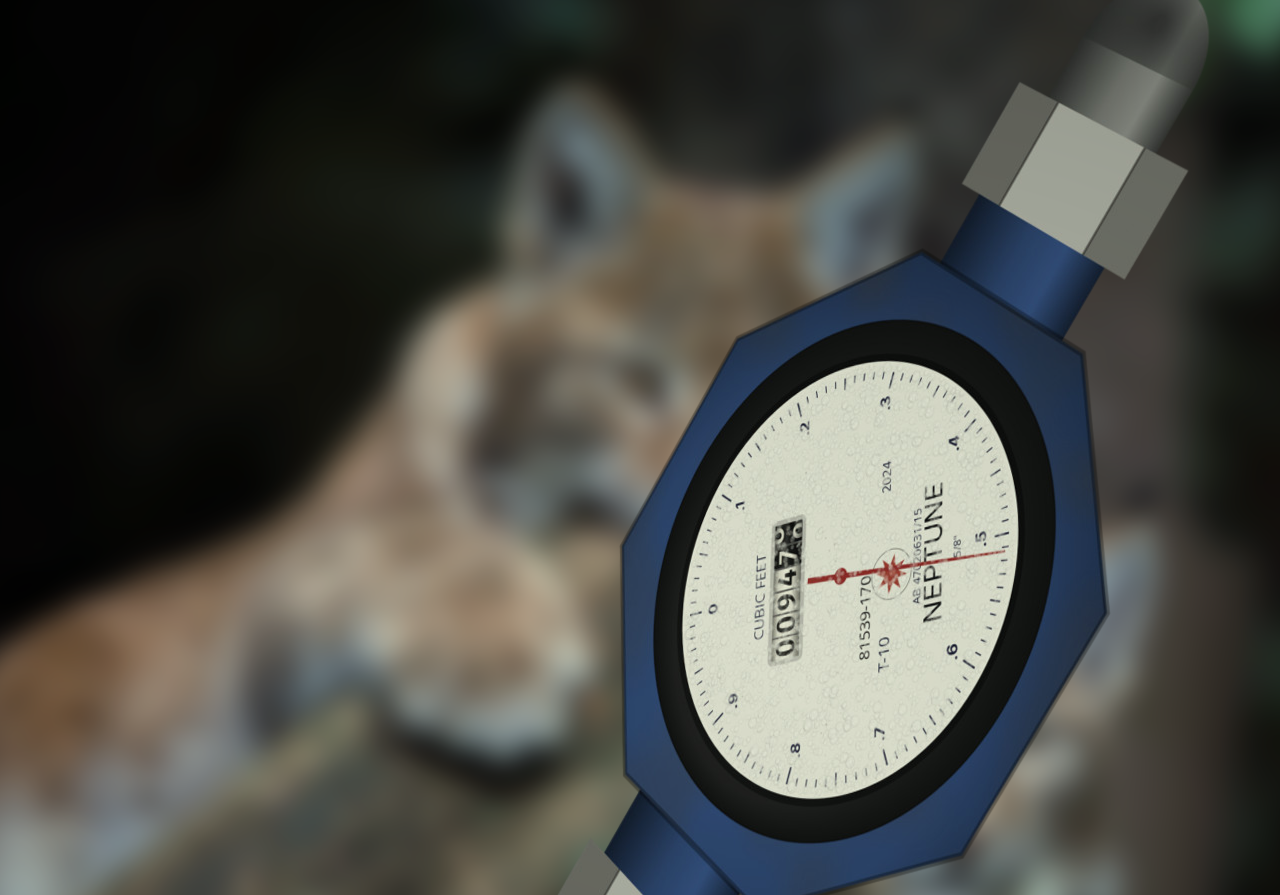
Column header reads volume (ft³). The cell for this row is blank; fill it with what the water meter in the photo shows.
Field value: 9478.51 ft³
